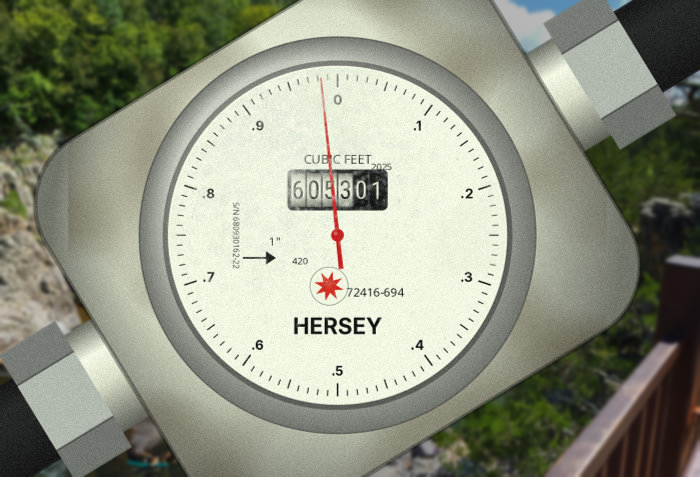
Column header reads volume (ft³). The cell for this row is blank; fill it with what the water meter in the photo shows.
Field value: 605300.98 ft³
